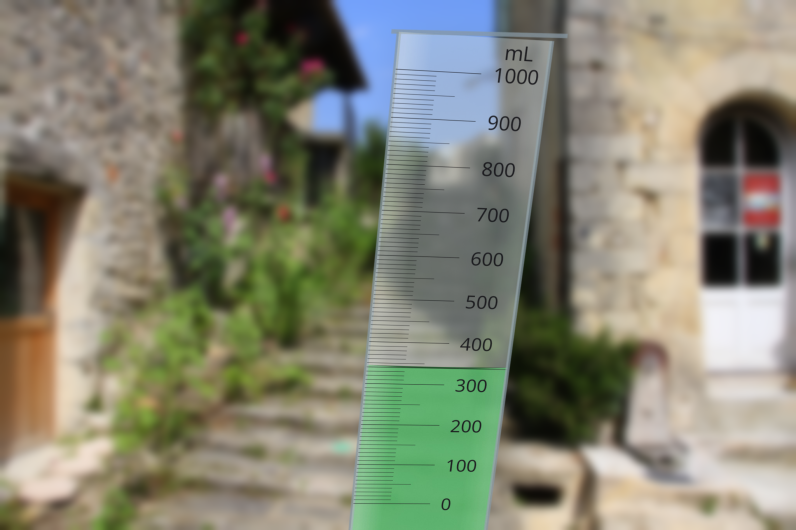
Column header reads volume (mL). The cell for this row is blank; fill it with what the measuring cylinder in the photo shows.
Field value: 340 mL
